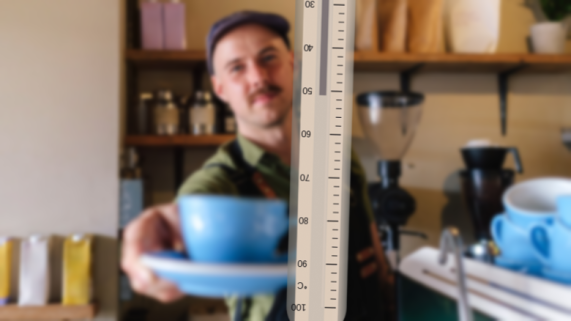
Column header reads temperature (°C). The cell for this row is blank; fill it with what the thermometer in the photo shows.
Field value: 51 °C
